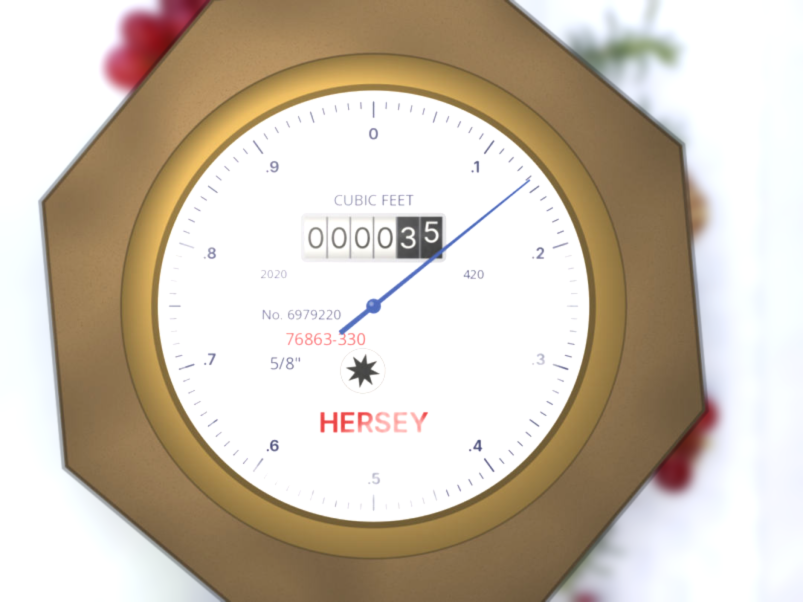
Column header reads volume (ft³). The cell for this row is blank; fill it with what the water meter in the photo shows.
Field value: 35.14 ft³
